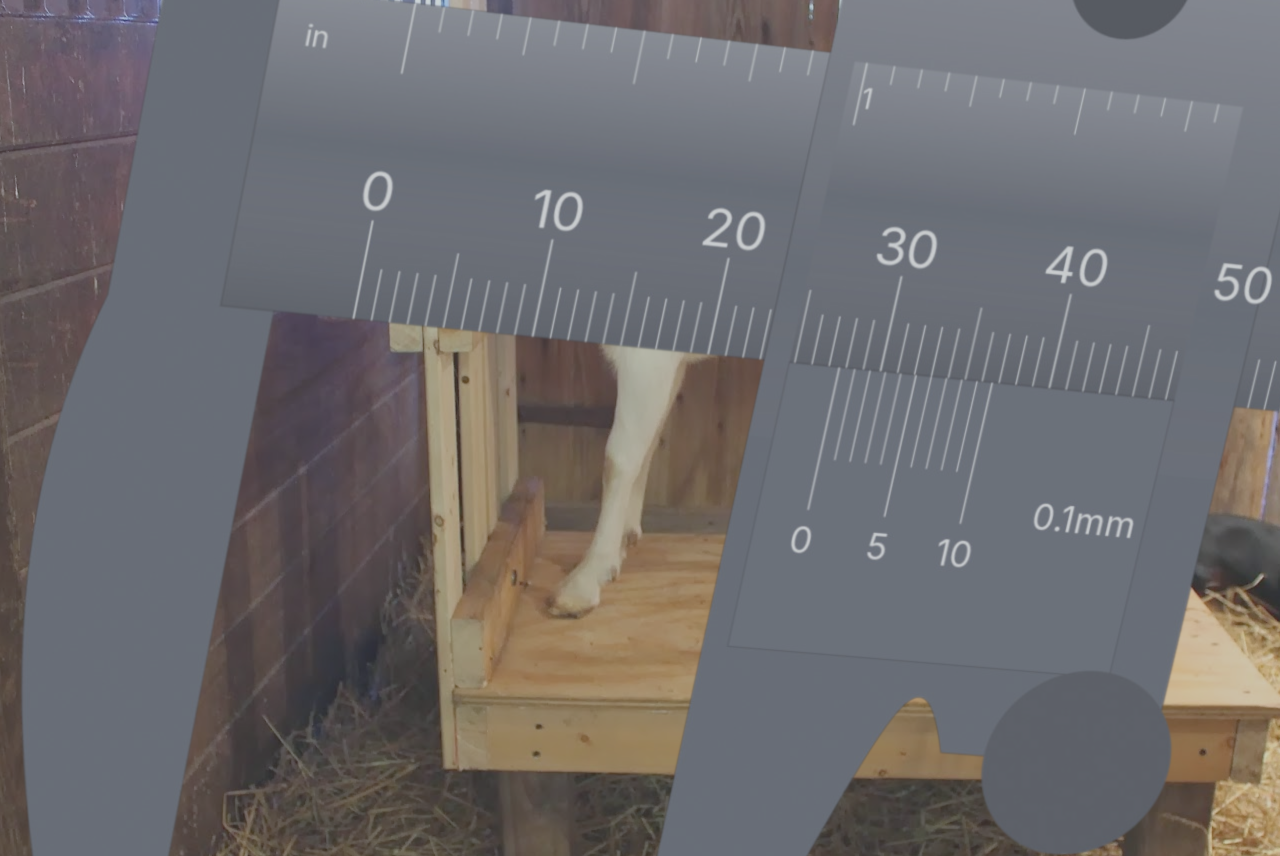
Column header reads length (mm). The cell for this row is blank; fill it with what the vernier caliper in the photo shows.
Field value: 27.6 mm
